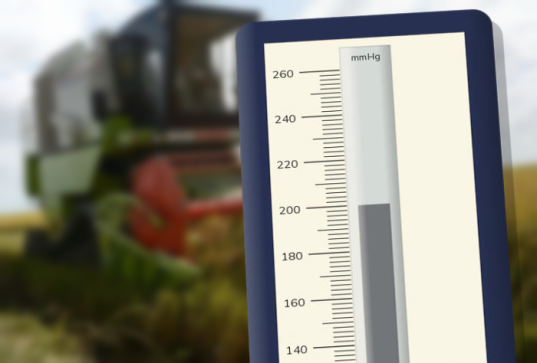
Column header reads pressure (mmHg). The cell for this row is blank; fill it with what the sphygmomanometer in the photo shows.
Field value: 200 mmHg
